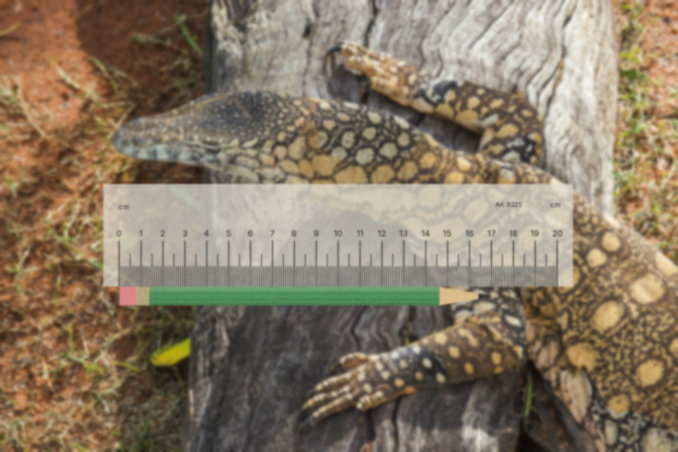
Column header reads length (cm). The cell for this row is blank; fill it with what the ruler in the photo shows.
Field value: 17 cm
